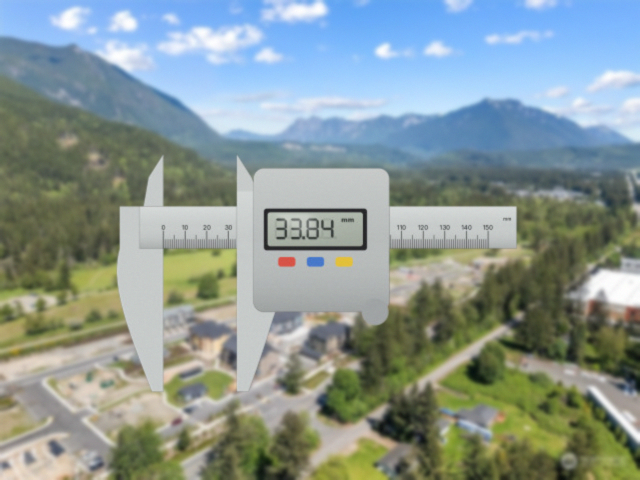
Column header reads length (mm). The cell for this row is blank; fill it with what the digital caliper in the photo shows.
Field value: 33.84 mm
